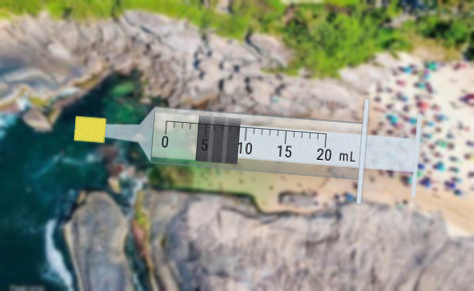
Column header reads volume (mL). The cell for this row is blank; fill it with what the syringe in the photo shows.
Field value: 4 mL
